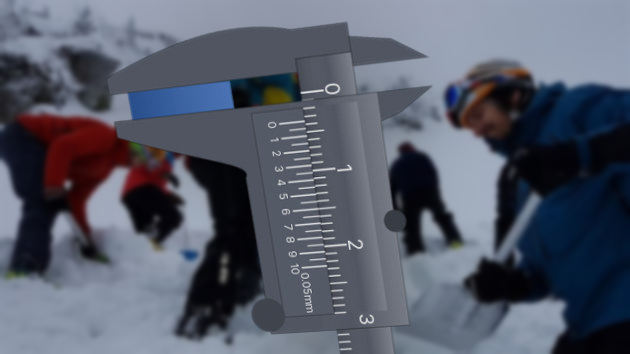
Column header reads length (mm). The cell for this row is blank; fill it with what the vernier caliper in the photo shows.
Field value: 3.6 mm
